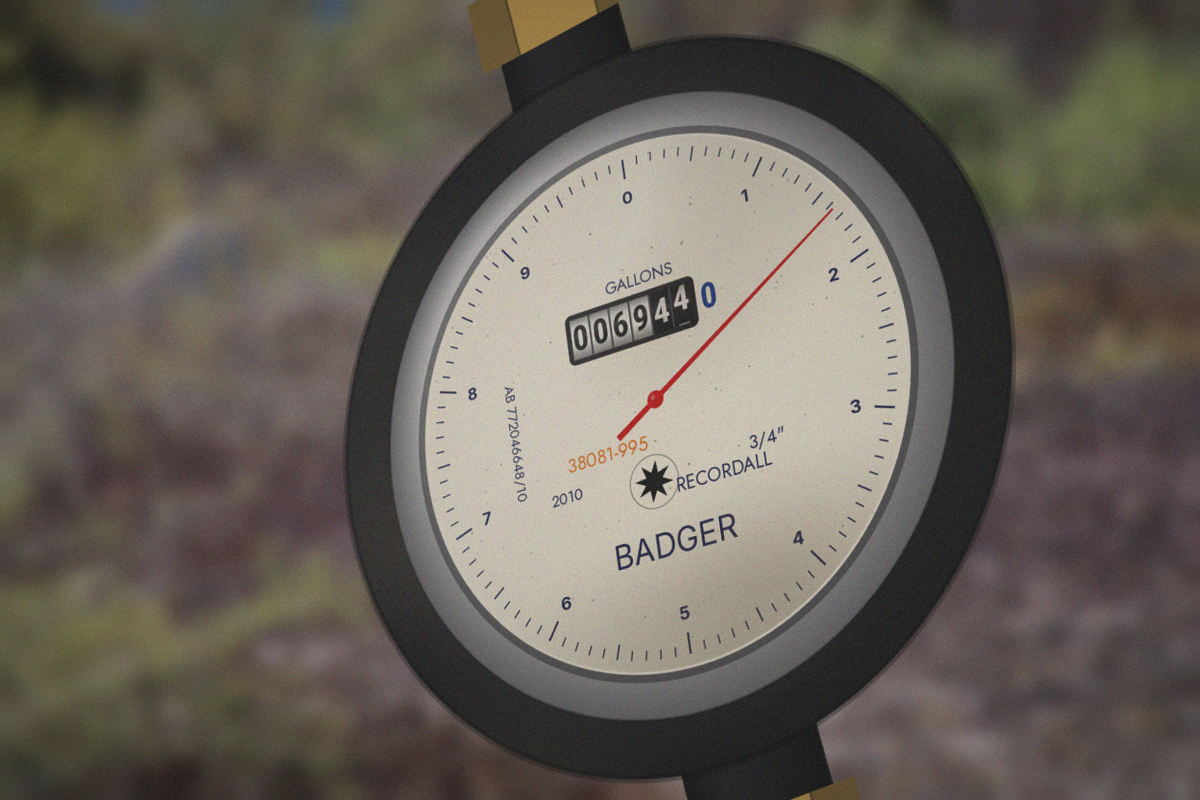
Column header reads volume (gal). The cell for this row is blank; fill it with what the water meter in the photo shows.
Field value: 69441.6 gal
